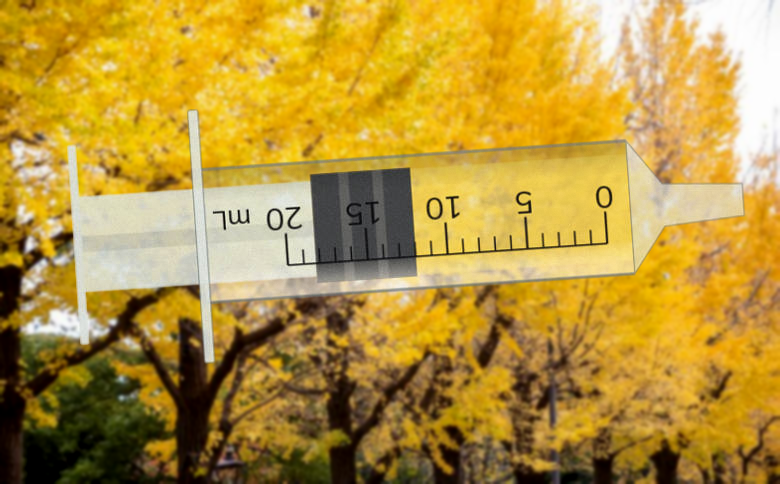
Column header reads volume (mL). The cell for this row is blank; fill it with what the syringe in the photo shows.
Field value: 12 mL
